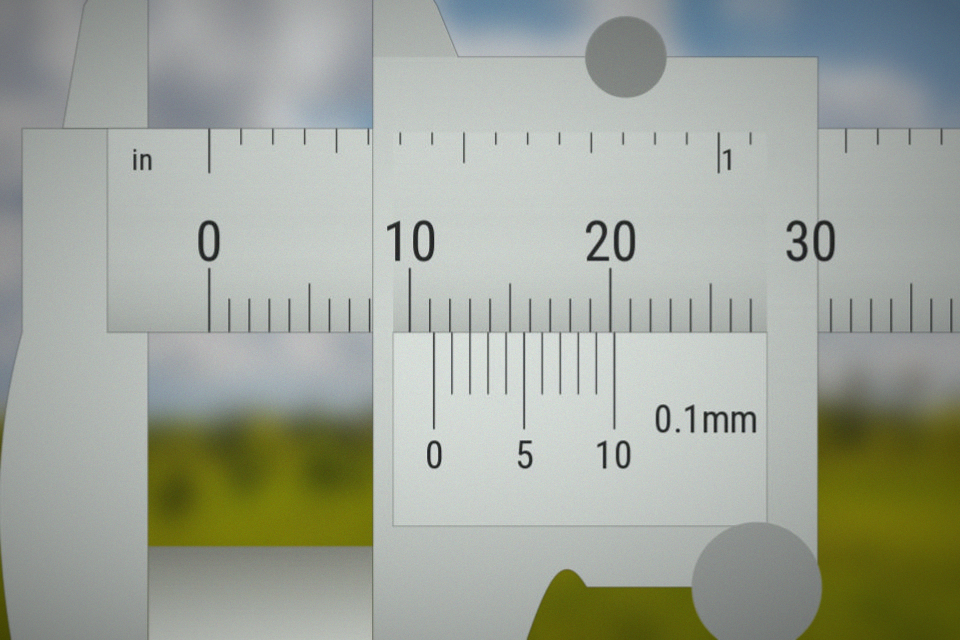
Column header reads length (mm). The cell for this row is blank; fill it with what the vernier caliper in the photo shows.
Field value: 11.2 mm
